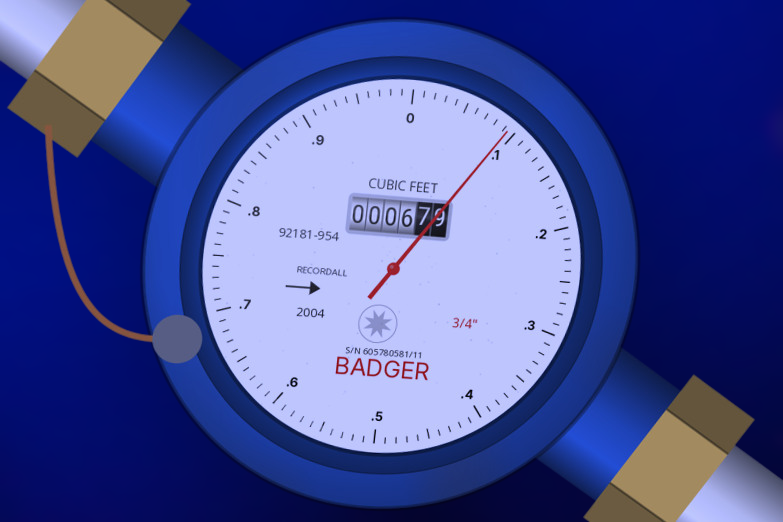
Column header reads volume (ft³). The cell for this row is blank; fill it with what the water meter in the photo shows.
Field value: 679.09 ft³
